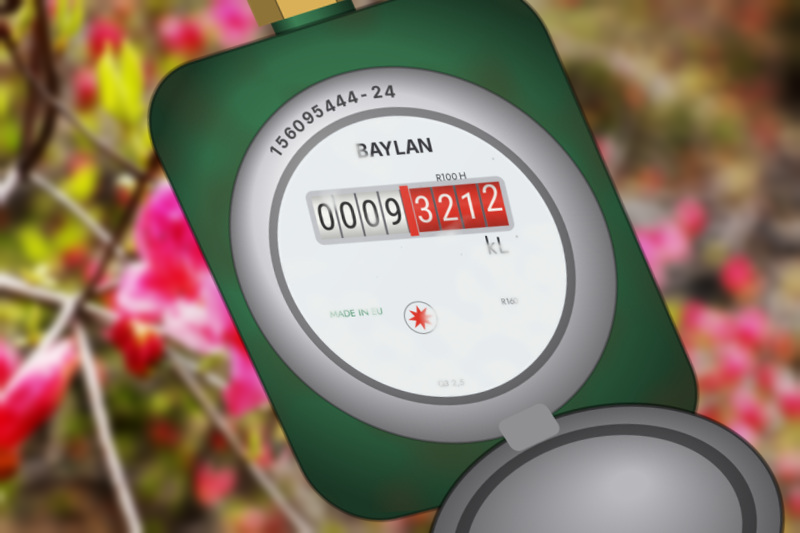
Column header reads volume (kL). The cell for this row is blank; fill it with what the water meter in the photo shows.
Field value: 9.3212 kL
